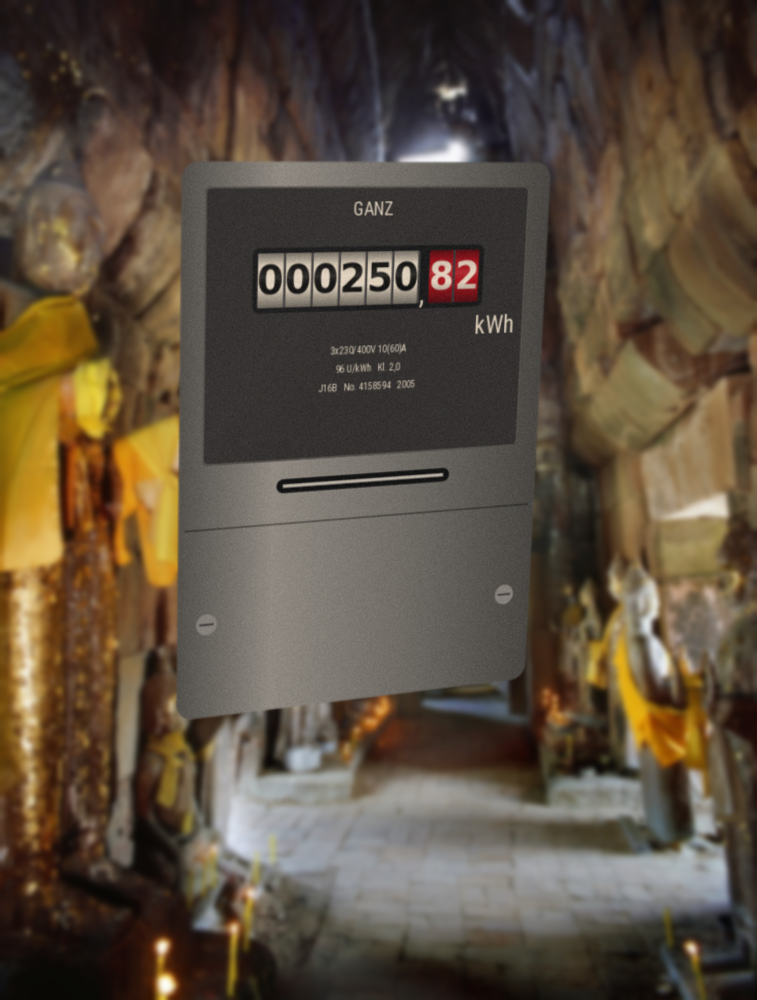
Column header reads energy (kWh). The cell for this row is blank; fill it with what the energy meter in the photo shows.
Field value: 250.82 kWh
